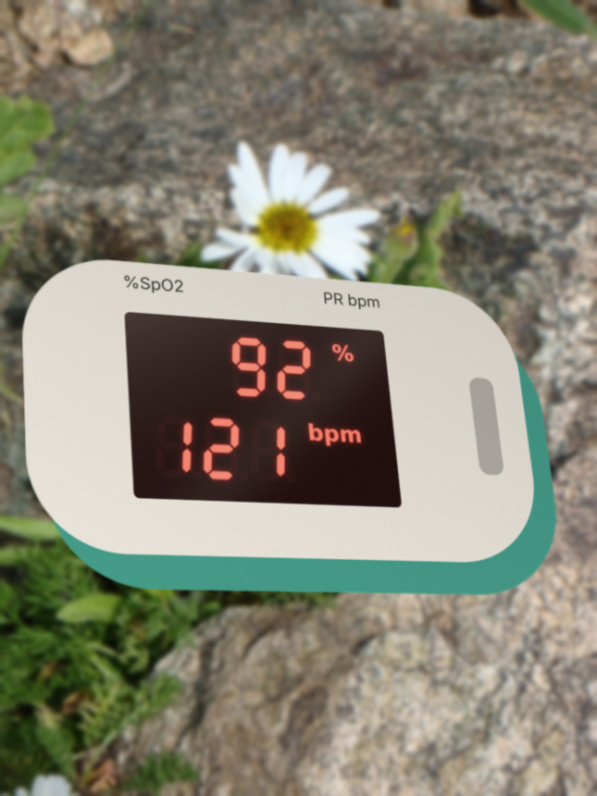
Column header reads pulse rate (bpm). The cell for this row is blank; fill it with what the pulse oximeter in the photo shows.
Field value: 121 bpm
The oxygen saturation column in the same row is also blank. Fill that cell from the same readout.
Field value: 92 %
